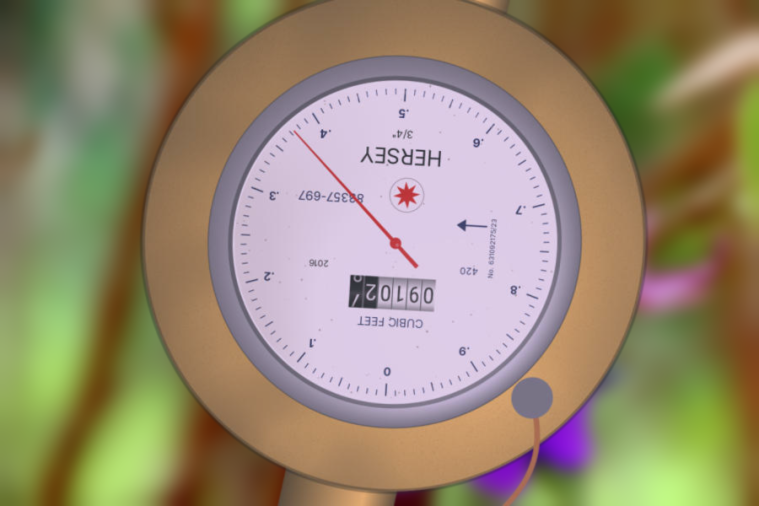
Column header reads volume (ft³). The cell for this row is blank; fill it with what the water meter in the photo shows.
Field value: 91027.37 ft³
